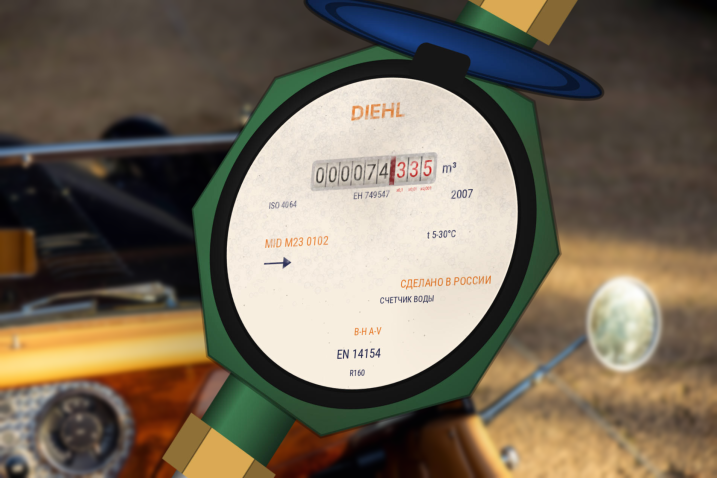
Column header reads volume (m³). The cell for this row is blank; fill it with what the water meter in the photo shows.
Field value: 74.335 m³
